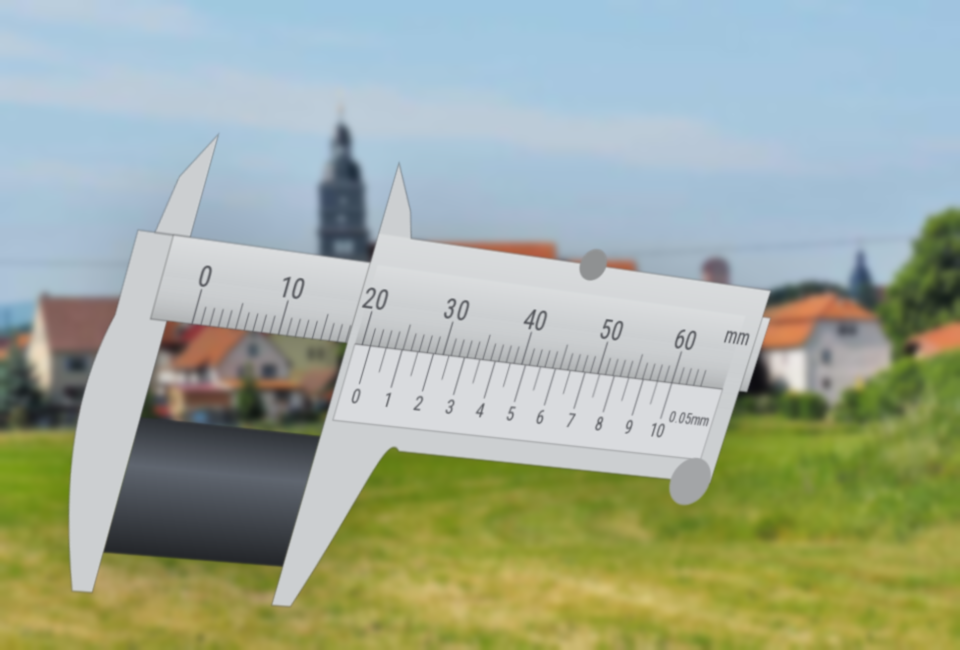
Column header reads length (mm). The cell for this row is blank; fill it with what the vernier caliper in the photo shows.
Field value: 21.0 mm
